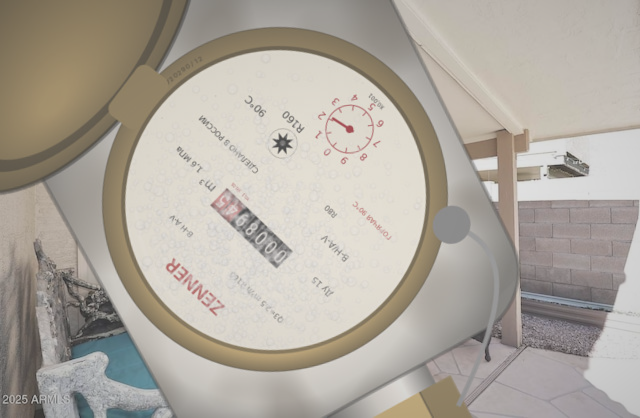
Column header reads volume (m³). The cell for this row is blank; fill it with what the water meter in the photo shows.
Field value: 89.452 m³
